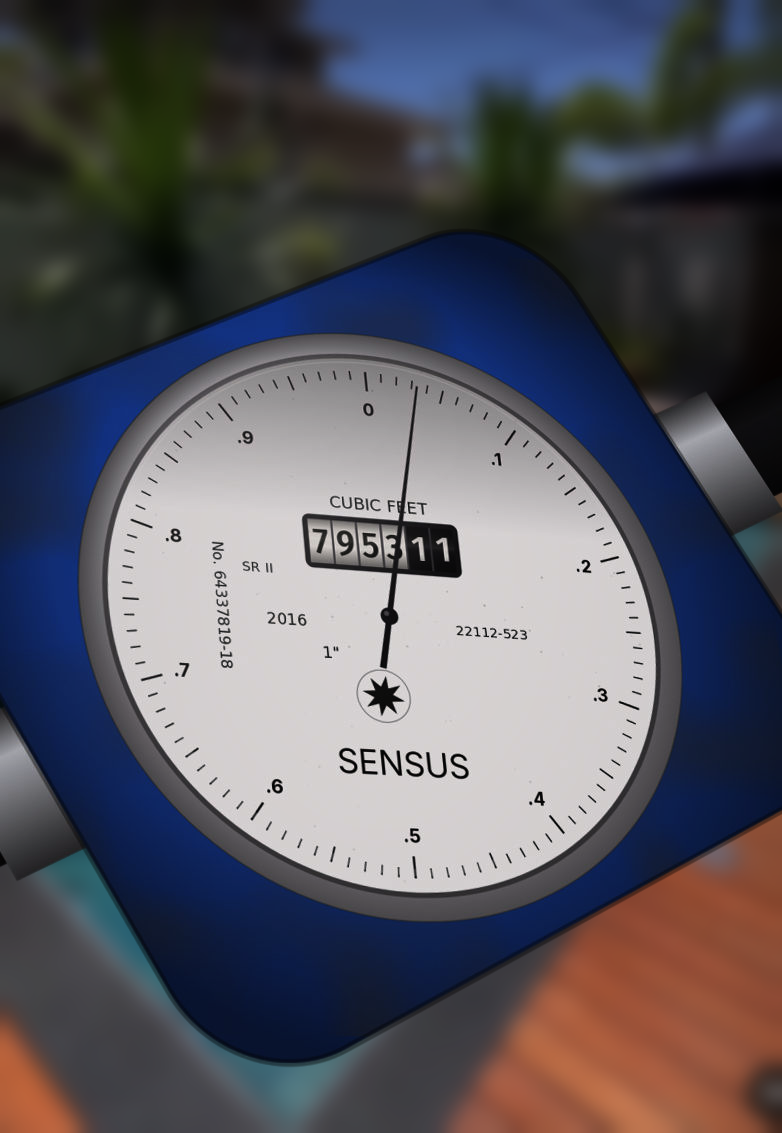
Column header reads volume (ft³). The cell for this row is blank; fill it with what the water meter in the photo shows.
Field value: 795311.03 ft³
